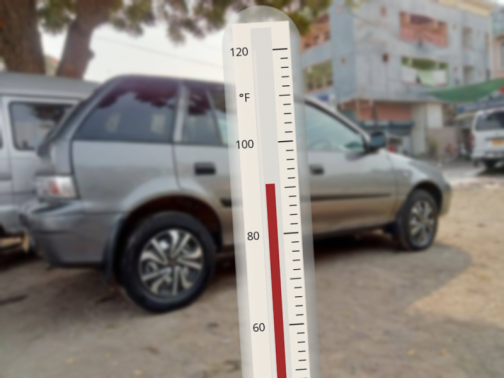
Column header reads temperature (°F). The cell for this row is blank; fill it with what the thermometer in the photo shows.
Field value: 91 °F
